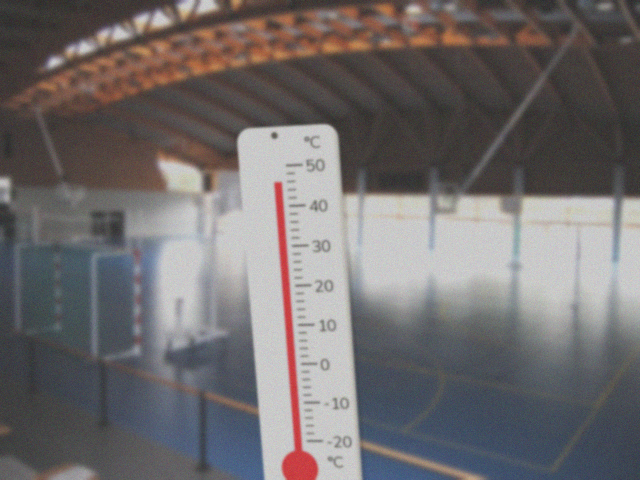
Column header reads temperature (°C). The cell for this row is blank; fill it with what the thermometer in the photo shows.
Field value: 46 °C
